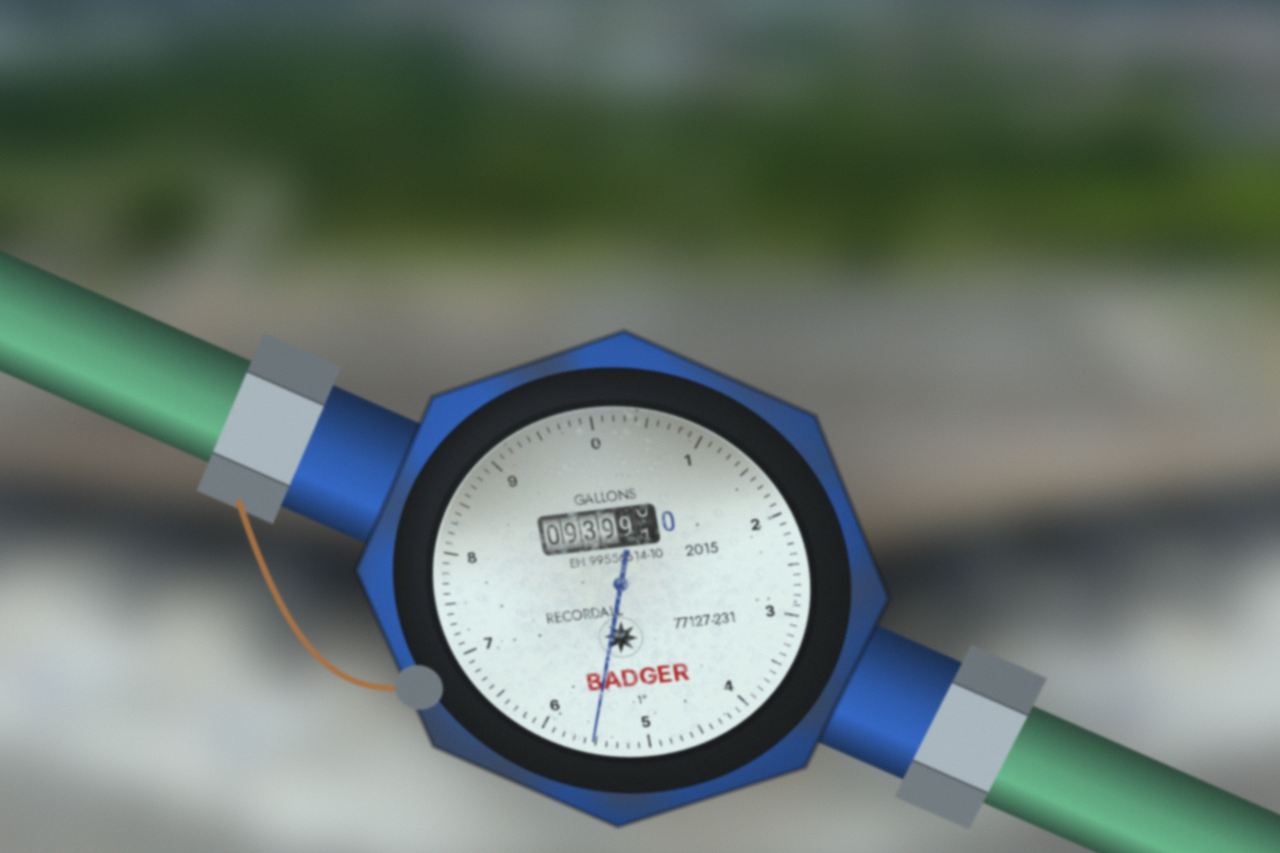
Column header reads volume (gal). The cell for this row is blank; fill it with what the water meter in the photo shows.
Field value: 939905.5 gal
